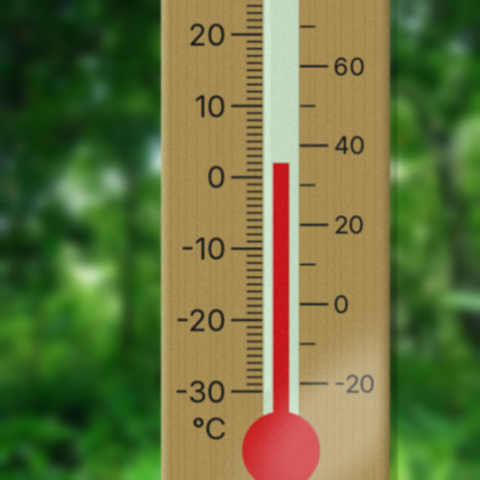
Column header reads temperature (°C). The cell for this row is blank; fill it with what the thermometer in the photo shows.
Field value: 2 °C
